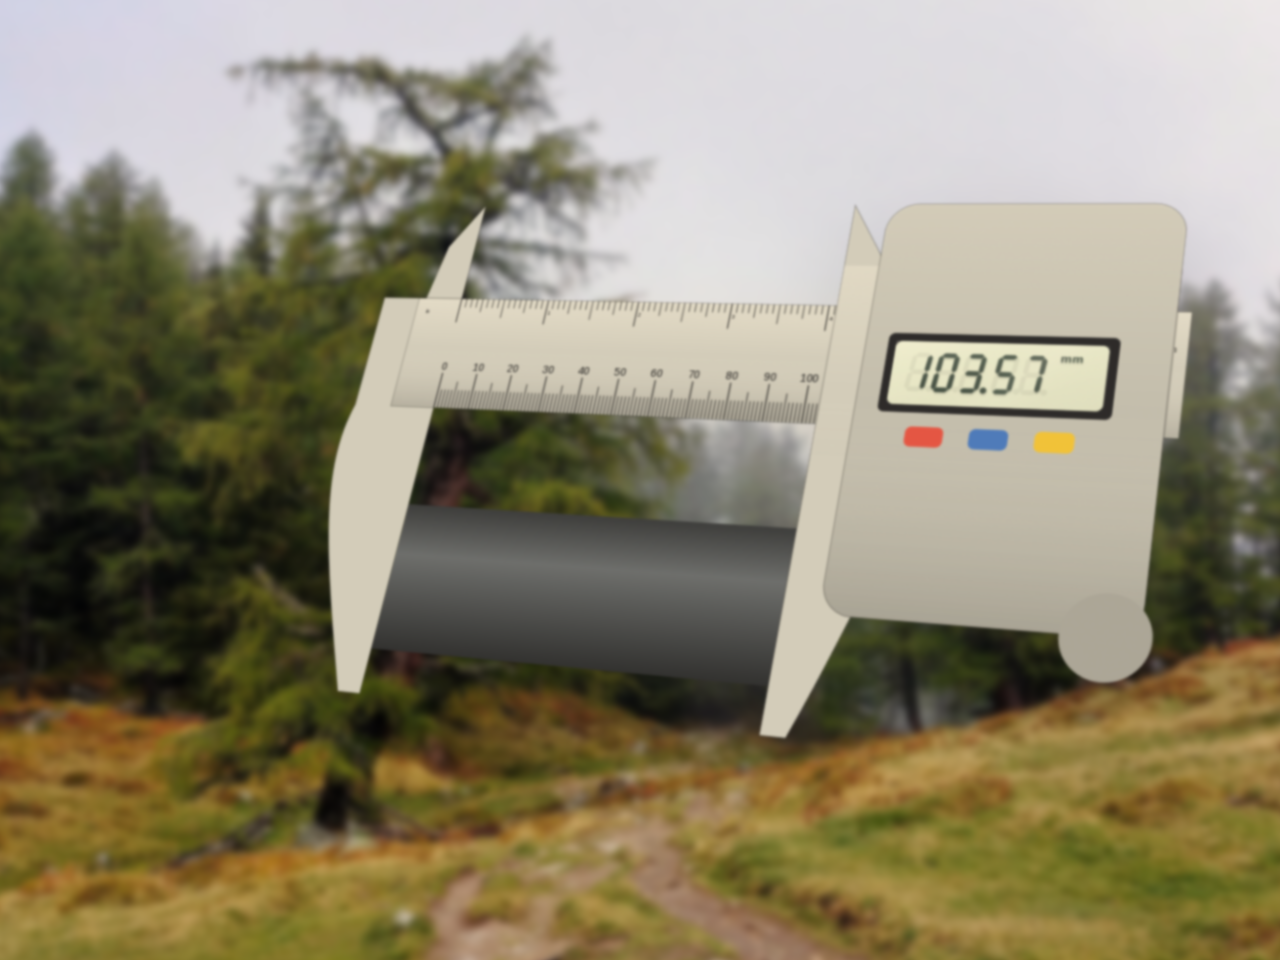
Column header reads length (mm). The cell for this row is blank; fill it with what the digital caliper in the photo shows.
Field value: 103.57 mm
